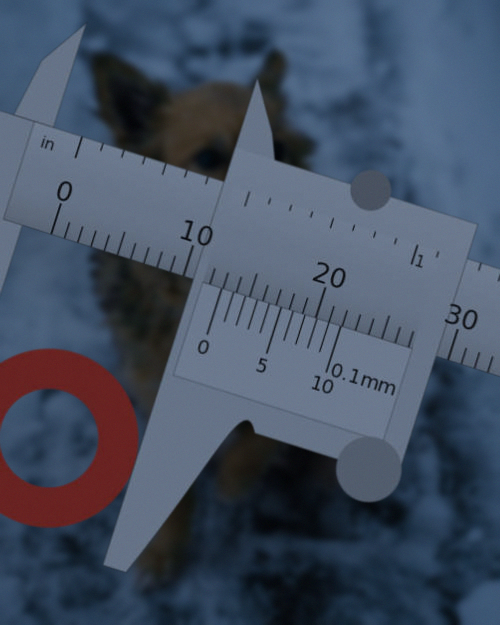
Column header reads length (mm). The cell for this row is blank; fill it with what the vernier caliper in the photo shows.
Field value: 12.9 mm
